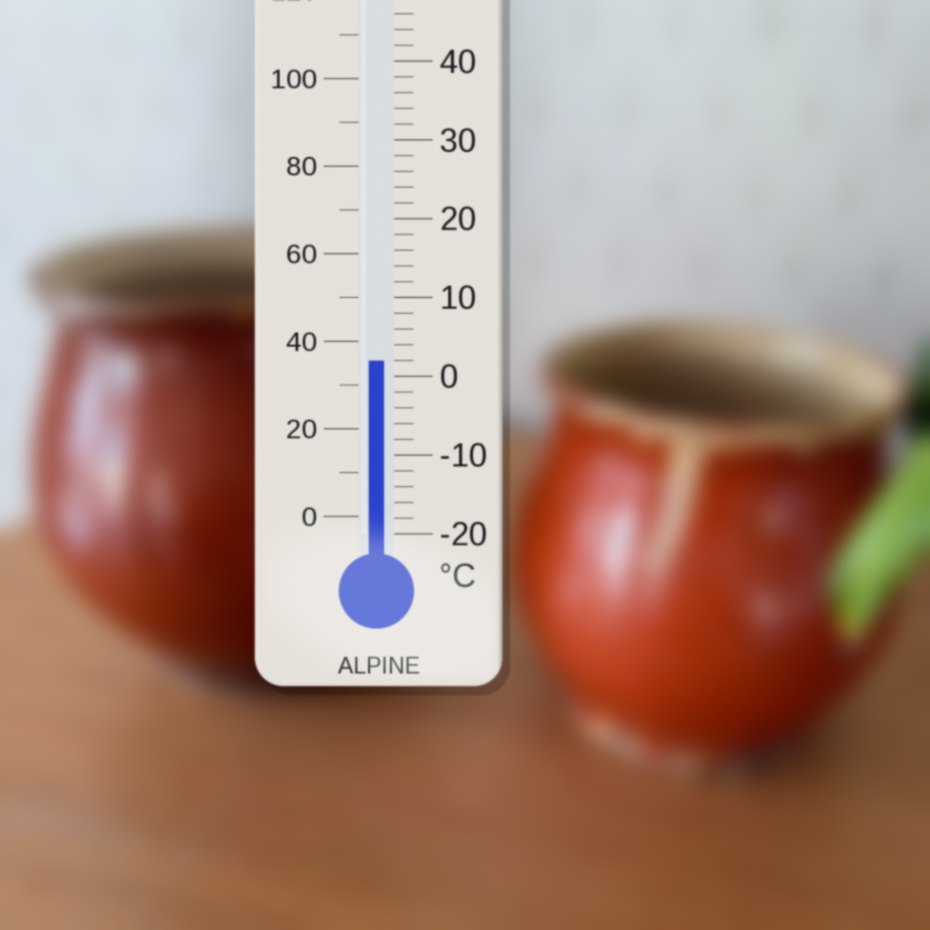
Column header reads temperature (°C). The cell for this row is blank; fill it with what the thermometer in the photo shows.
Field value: 2 °C
